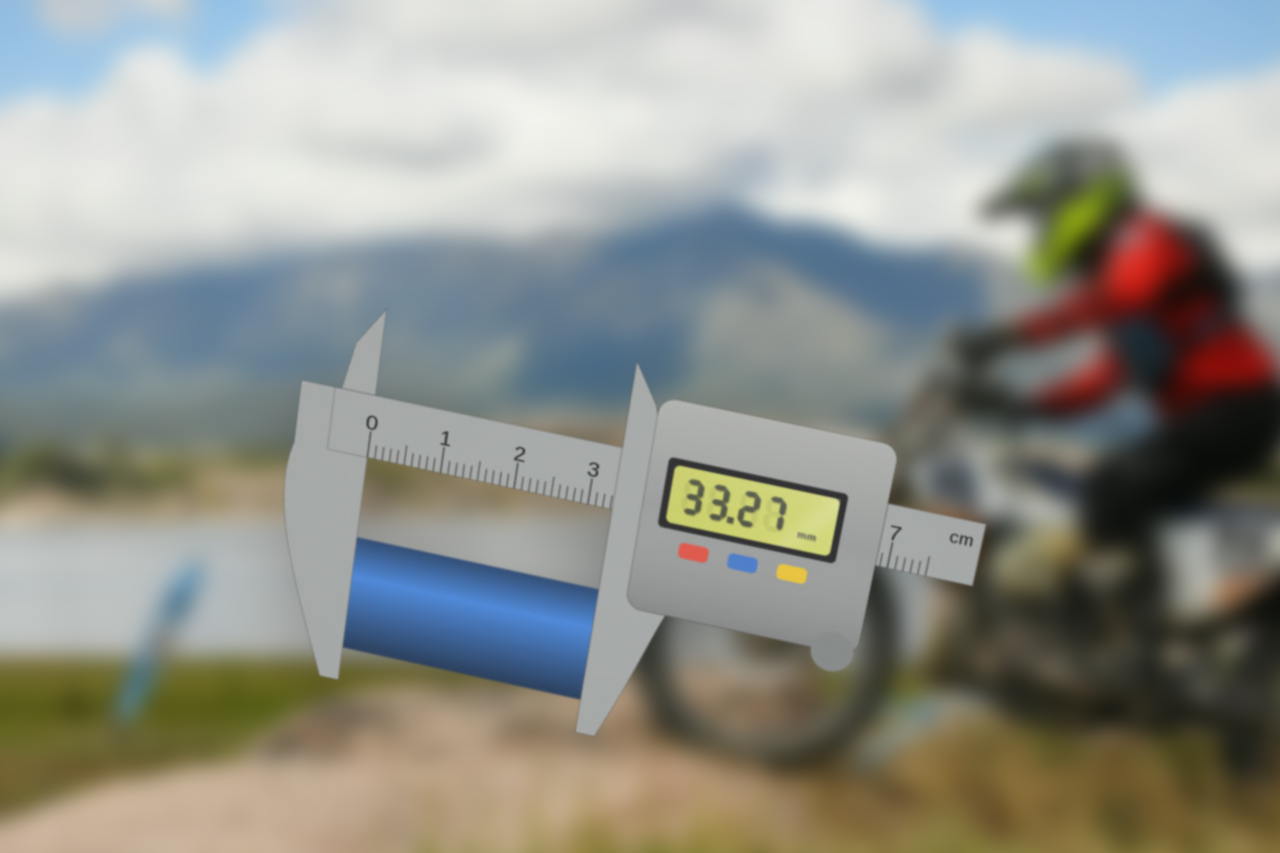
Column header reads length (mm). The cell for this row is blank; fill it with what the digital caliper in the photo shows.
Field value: 33.27 mm
